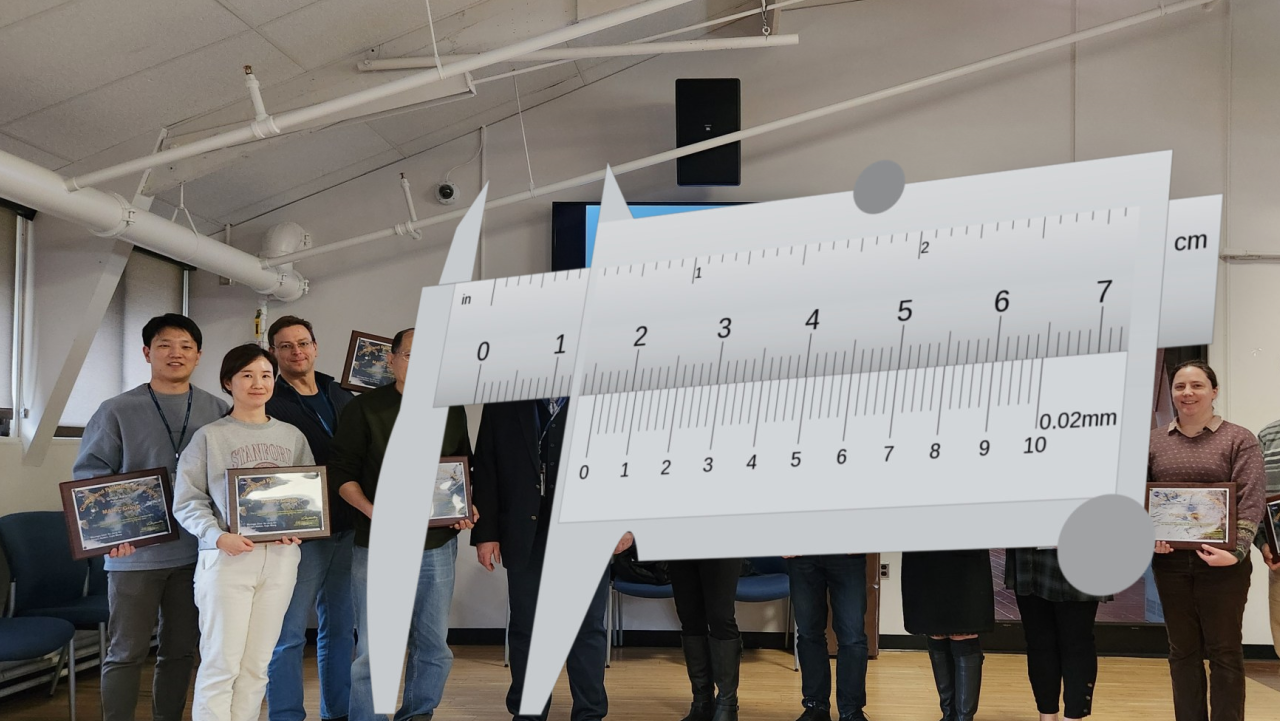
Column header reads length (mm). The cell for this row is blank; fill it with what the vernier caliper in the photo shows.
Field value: 15.6 mm
